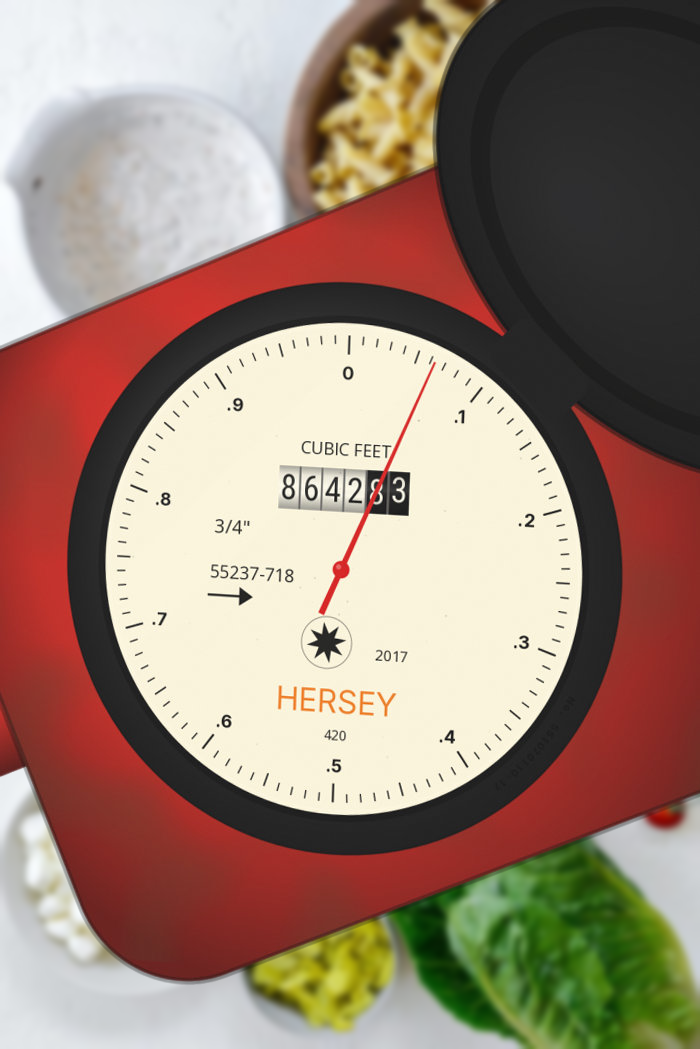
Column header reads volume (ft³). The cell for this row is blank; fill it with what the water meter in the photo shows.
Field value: 864283.06 ft³
